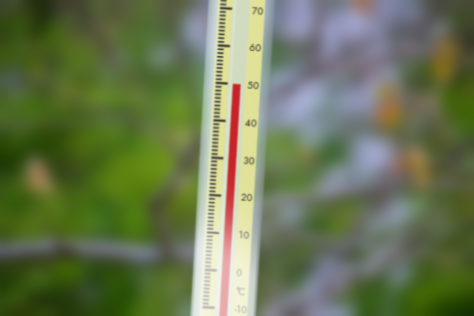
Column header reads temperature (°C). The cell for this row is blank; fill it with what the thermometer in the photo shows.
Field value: 50 °C
